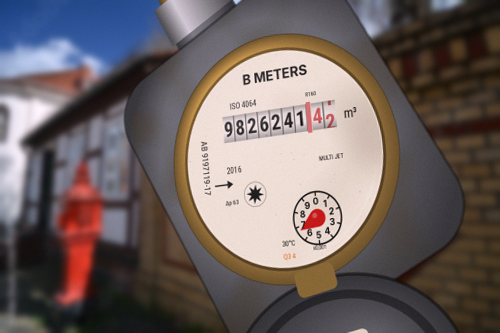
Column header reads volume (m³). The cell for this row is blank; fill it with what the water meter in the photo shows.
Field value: 9826241.416 m³
